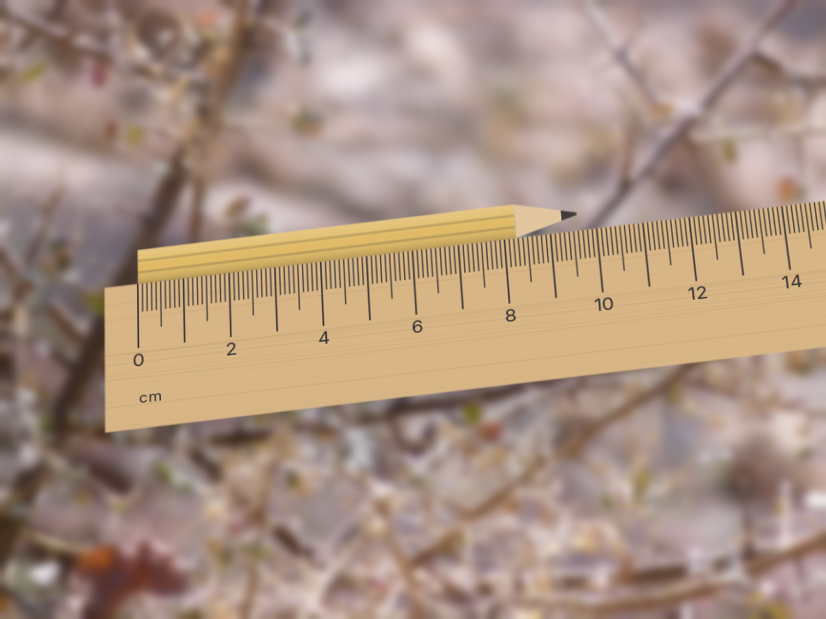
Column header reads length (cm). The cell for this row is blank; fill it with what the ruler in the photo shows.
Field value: 9.6 cm
